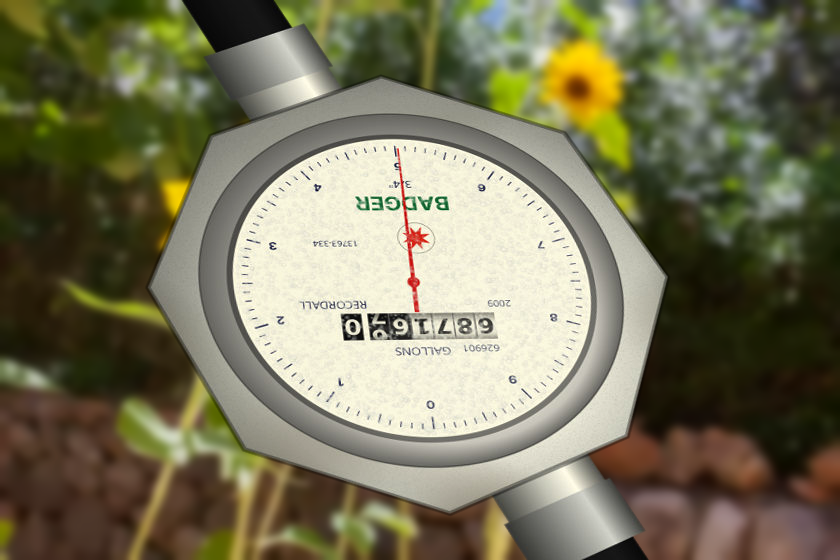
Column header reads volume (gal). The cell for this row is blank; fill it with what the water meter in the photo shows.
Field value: 6871665.0 gal
